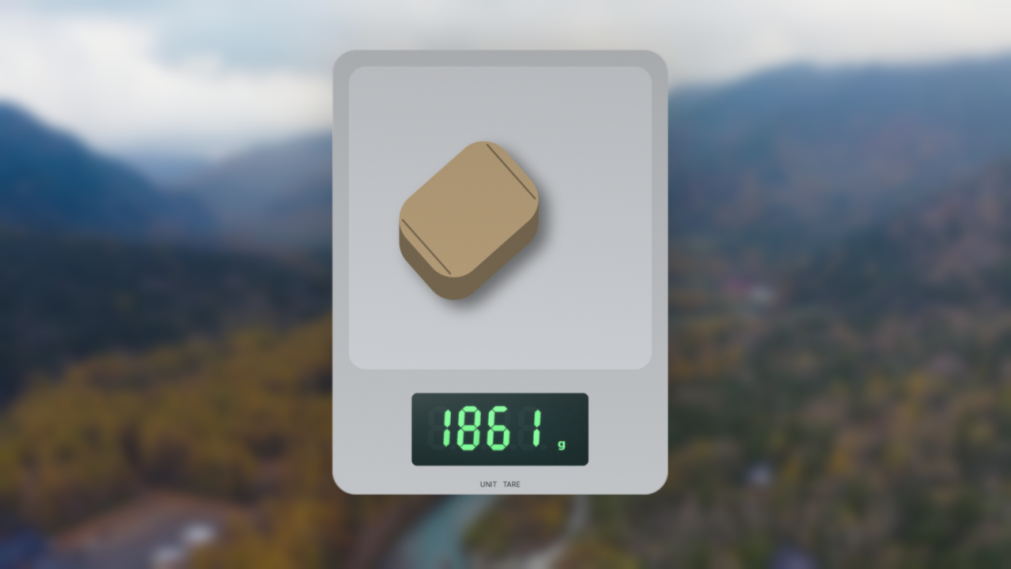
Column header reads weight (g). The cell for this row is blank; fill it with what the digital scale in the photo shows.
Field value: 1861 g
